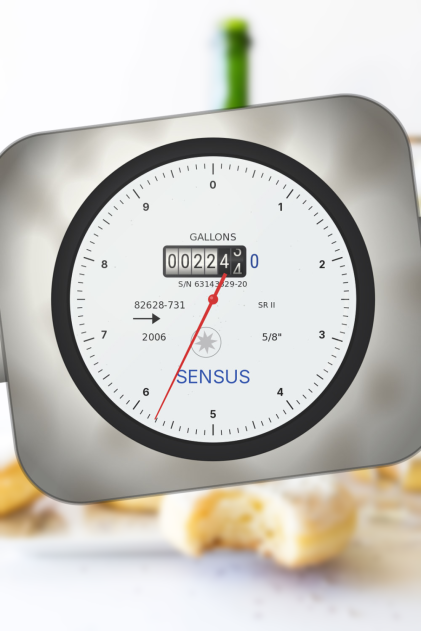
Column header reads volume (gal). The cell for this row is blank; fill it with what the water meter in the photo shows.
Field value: 22435.7 gal
